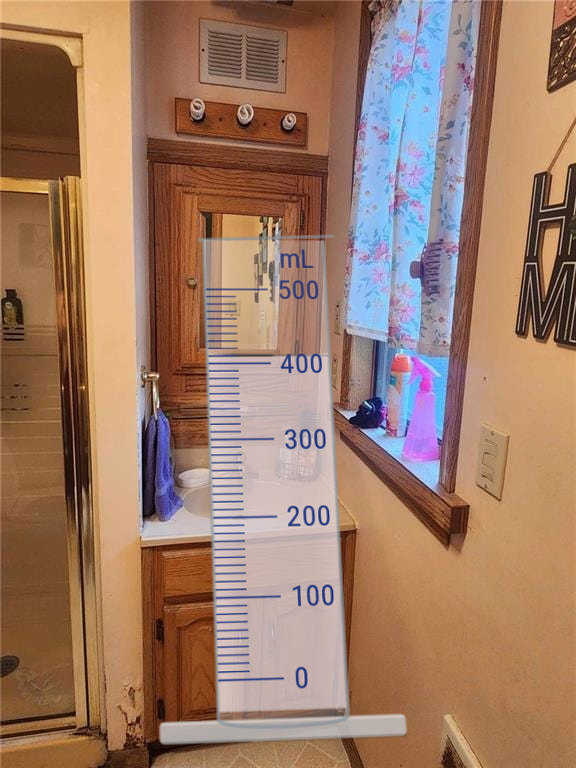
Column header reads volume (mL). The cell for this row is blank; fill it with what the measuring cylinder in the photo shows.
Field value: 410 mL
